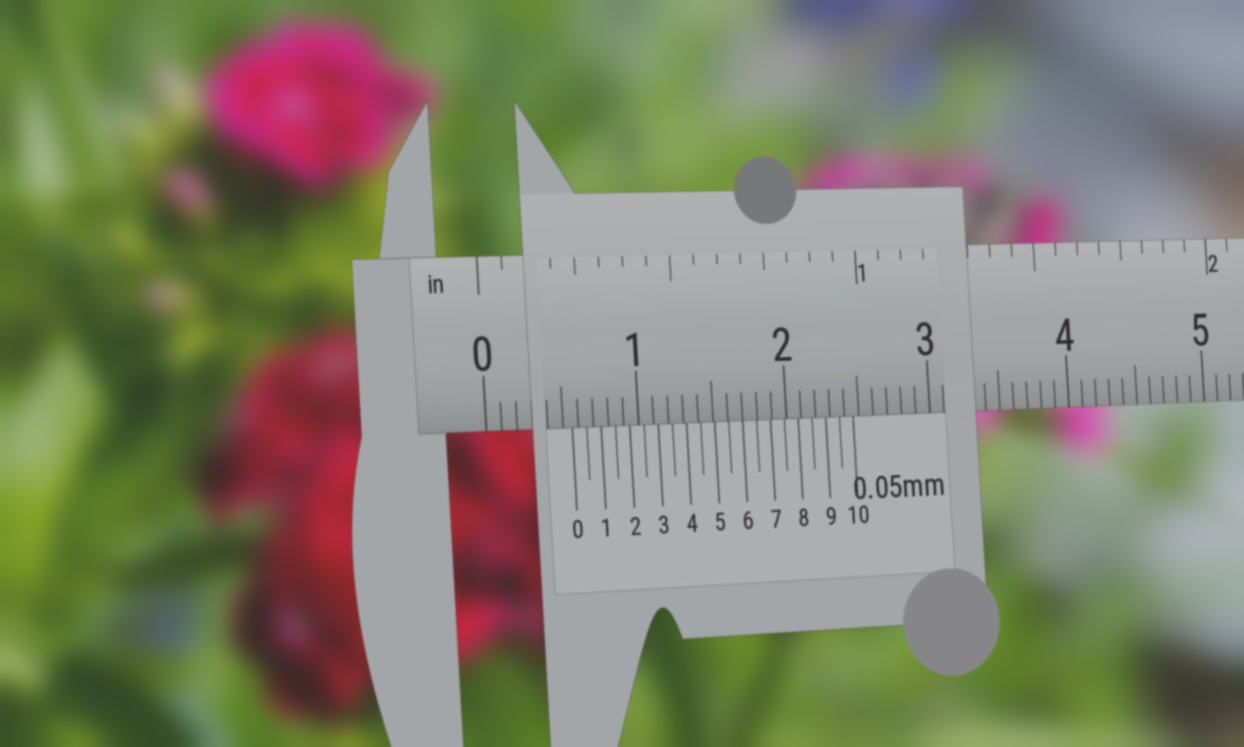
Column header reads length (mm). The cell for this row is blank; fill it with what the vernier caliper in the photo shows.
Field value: 5.6 mm
